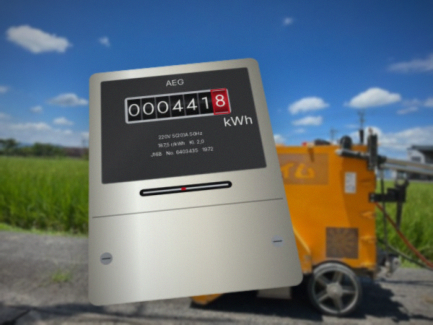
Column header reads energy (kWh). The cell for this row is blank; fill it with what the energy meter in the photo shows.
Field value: 441.8 kWh
